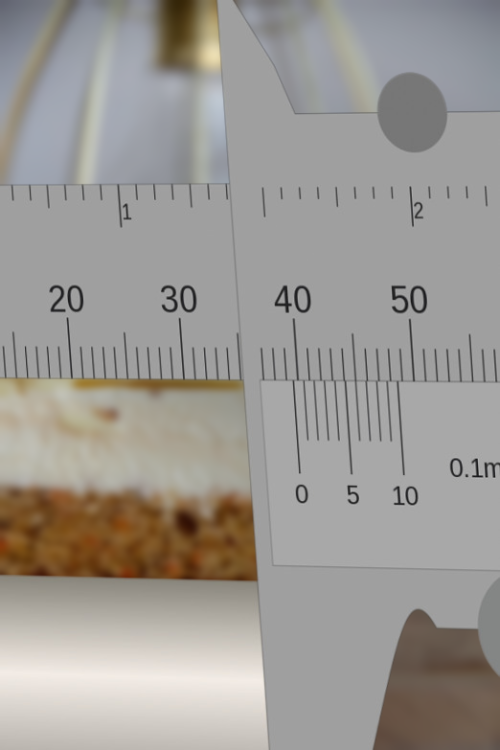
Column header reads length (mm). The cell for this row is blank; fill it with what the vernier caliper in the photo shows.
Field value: 39.6 mm
